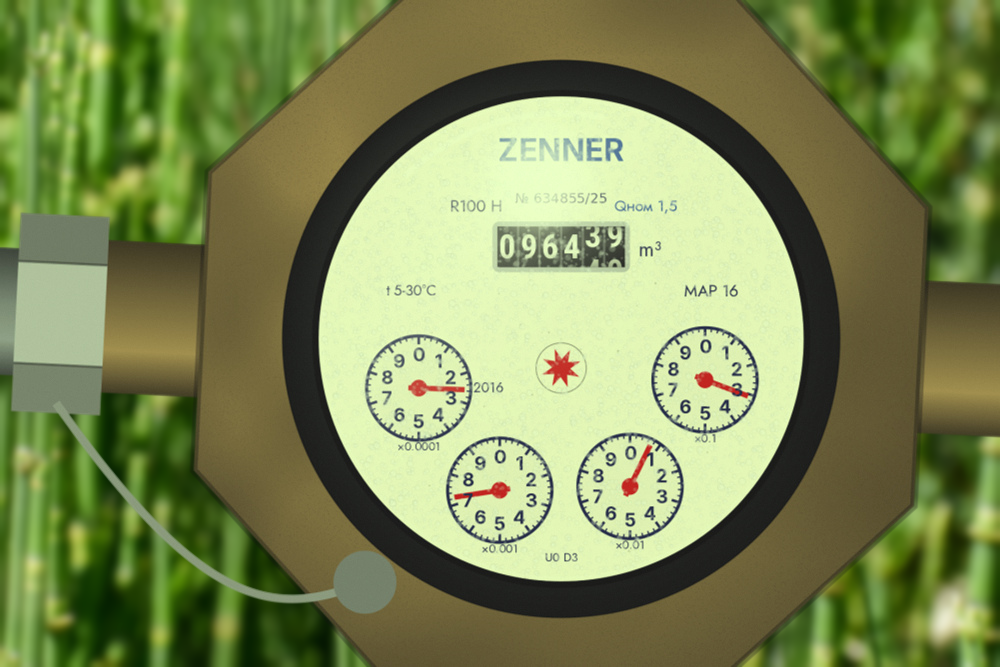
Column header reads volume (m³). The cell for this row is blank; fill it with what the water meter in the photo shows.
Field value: 96439.3072 m³
